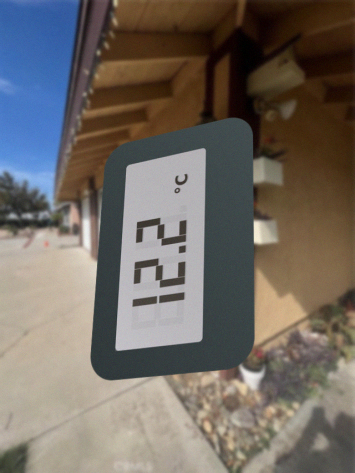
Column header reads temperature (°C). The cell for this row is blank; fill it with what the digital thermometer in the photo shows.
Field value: 12.2 °C
